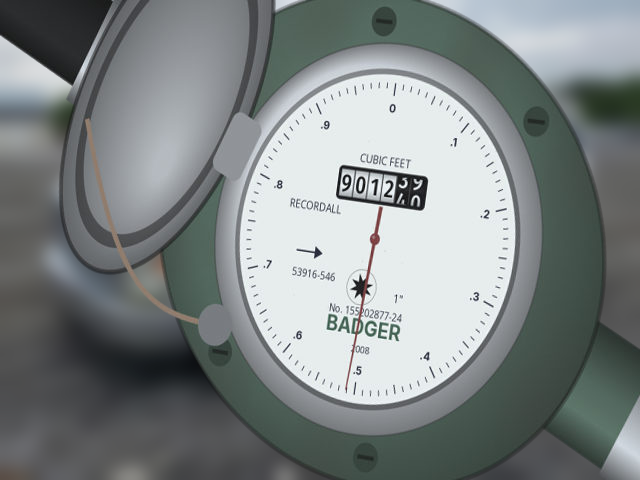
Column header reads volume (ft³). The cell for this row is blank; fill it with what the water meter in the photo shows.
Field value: 901239.51 ft³
